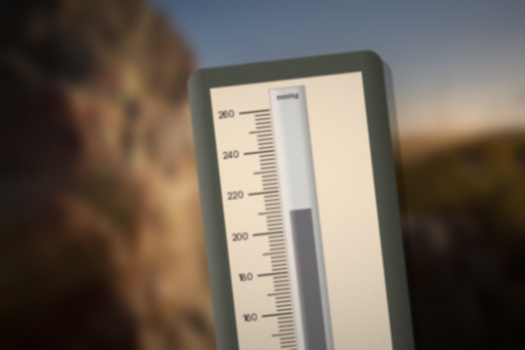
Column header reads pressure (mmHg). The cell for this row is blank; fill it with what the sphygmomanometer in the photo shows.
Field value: 210 mmHg
